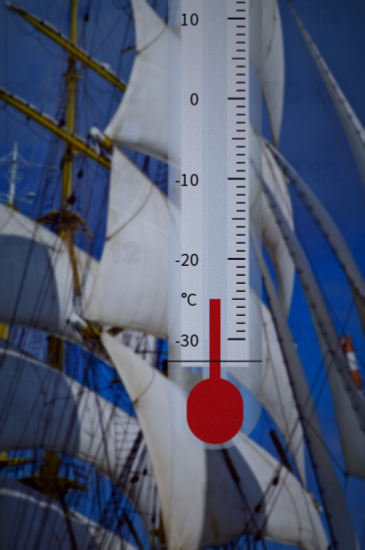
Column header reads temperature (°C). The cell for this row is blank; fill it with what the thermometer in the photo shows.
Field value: -25 °C
